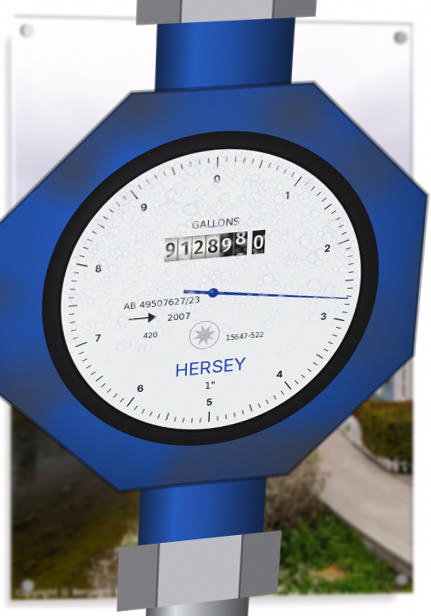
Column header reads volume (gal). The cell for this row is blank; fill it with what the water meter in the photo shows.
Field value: 9128982.7 gal
